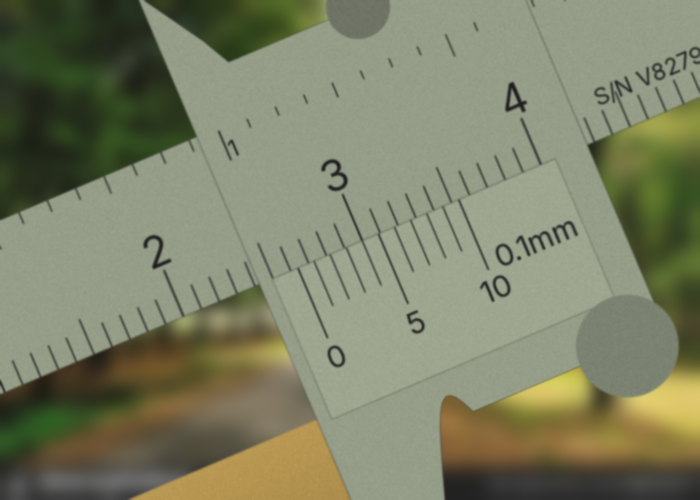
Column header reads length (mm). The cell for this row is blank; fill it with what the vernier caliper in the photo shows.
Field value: 26.4 mm
